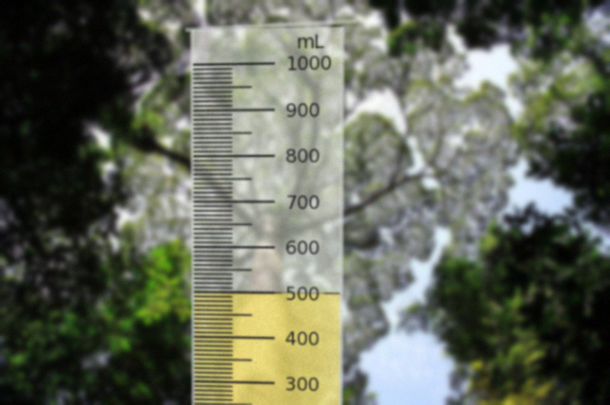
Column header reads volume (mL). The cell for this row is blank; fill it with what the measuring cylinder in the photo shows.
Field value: 500 mL
